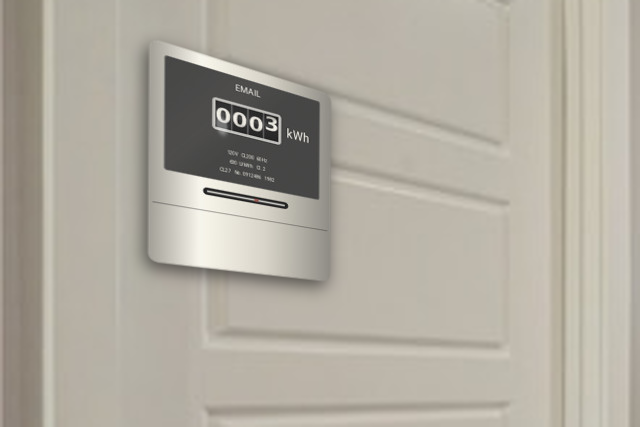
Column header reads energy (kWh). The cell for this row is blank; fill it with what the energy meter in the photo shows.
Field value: 3 kWh
